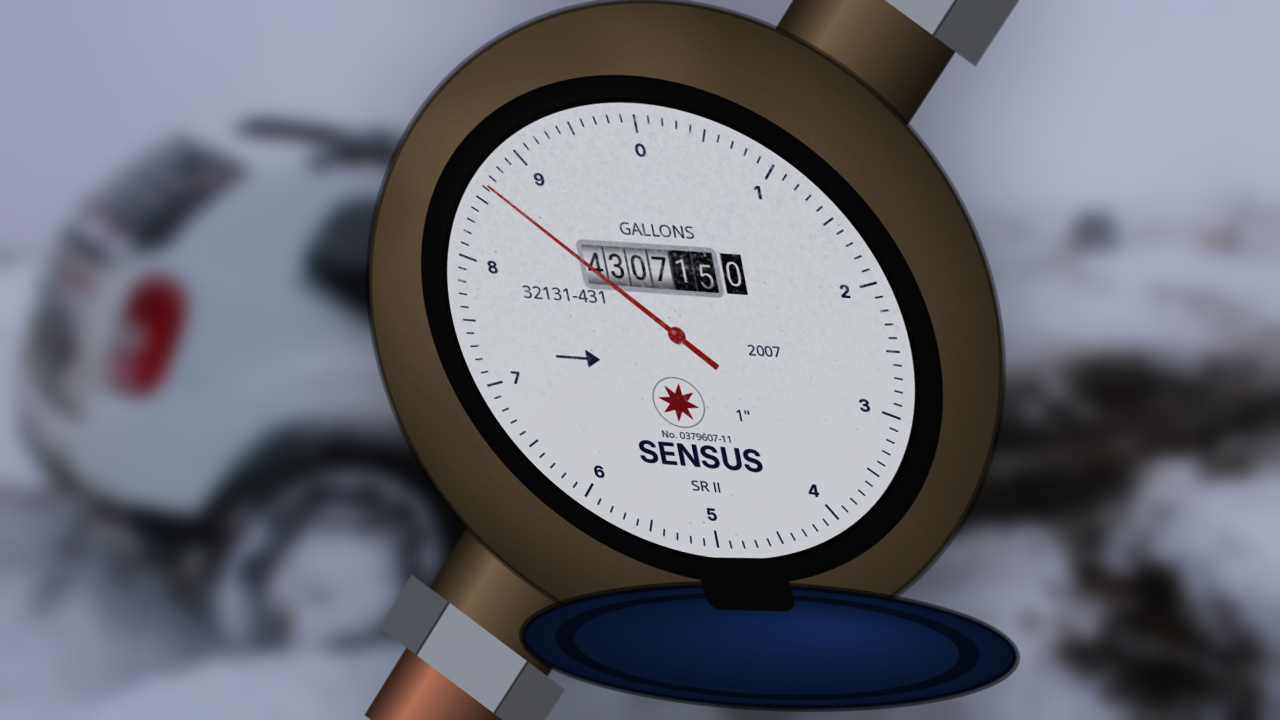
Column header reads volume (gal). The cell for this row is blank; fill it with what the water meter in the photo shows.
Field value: 4307148.6 gal
